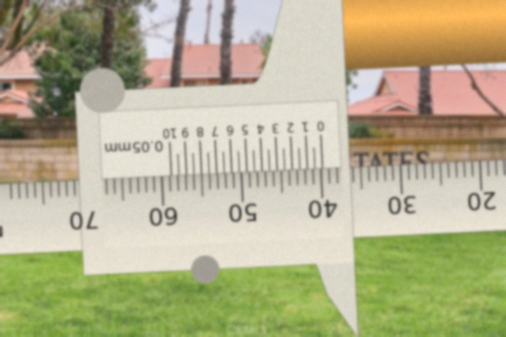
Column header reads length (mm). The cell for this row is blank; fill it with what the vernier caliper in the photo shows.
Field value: 39.8 mm
